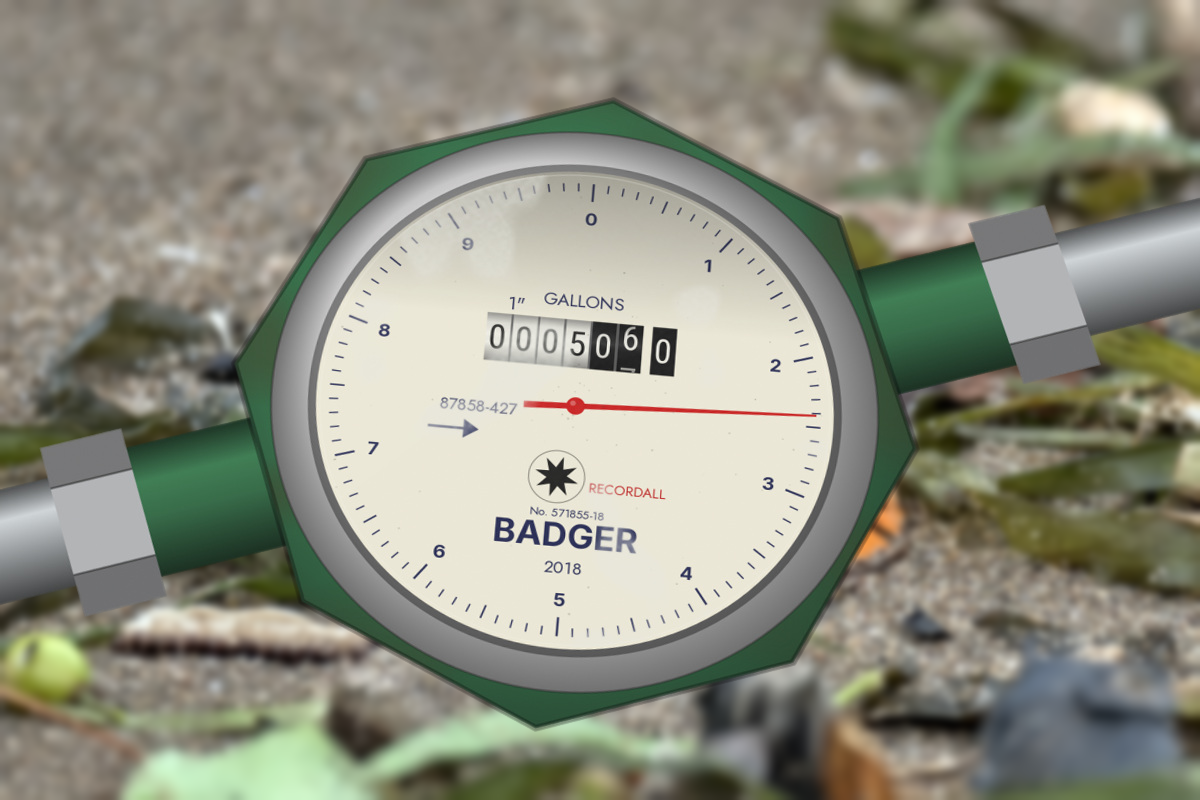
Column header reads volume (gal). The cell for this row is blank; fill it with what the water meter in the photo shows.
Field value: 5062.4 gal
